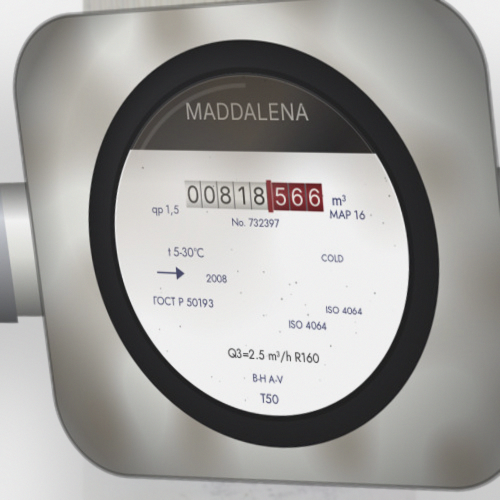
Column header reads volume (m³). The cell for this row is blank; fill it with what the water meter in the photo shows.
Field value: 818.566 m³
